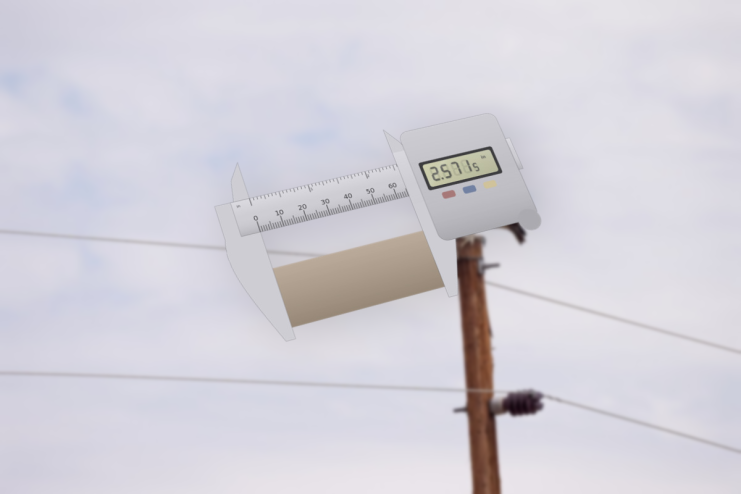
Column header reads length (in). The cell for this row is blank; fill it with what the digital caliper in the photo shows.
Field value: 2.5715 in
